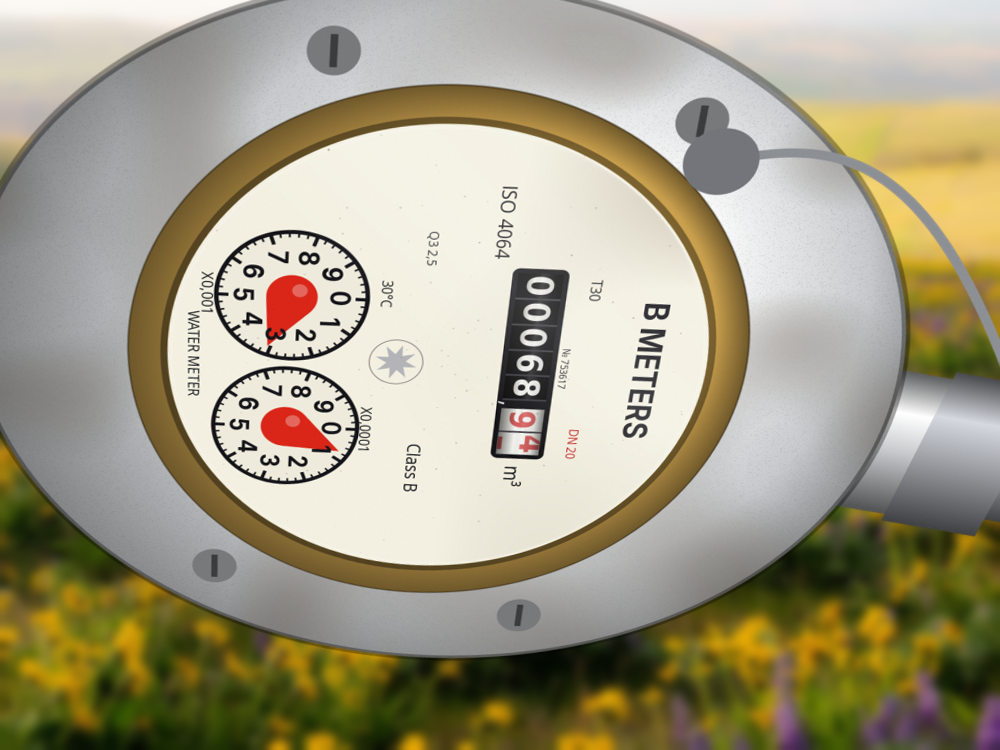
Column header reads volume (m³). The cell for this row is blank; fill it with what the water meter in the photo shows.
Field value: 68.9430 m³
